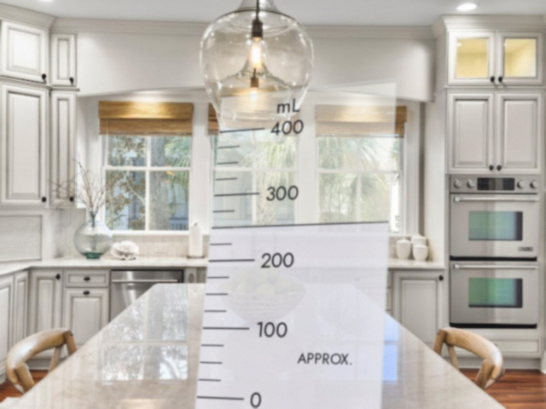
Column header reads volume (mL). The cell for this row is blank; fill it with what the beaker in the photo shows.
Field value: 250 mL
